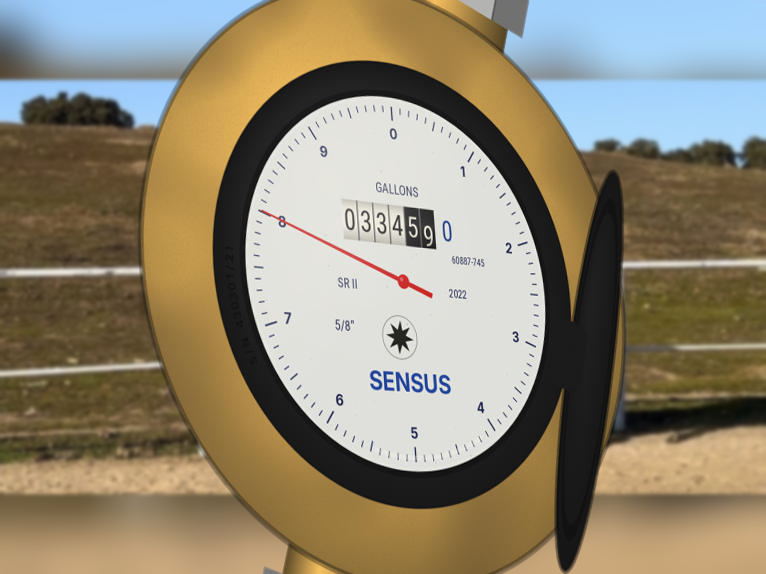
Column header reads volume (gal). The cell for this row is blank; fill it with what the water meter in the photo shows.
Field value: 334588.0 gal
